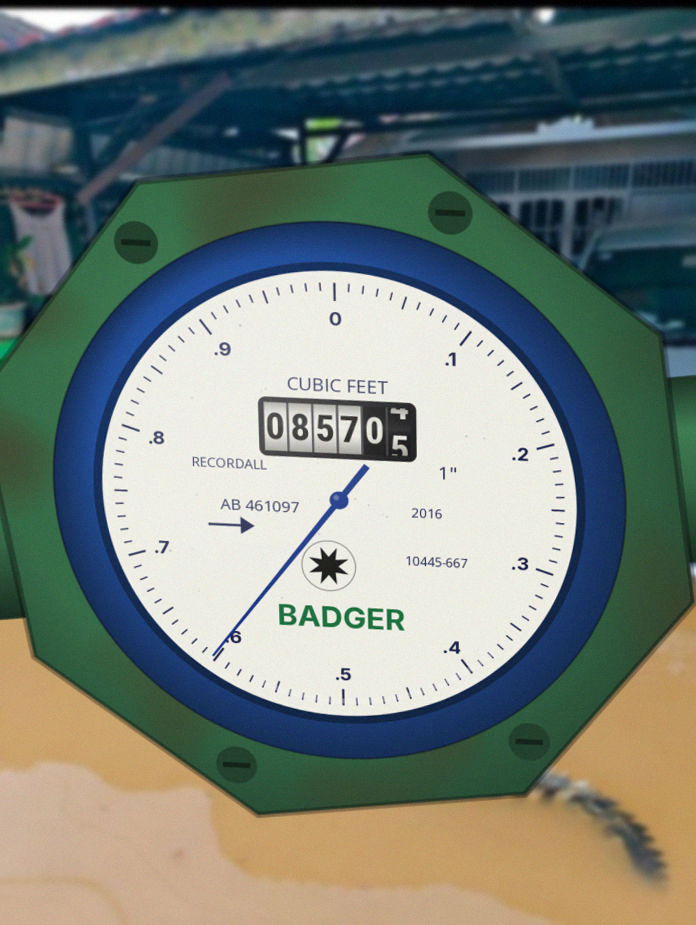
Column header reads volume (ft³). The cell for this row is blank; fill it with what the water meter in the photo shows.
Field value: 85704.60 ft³
